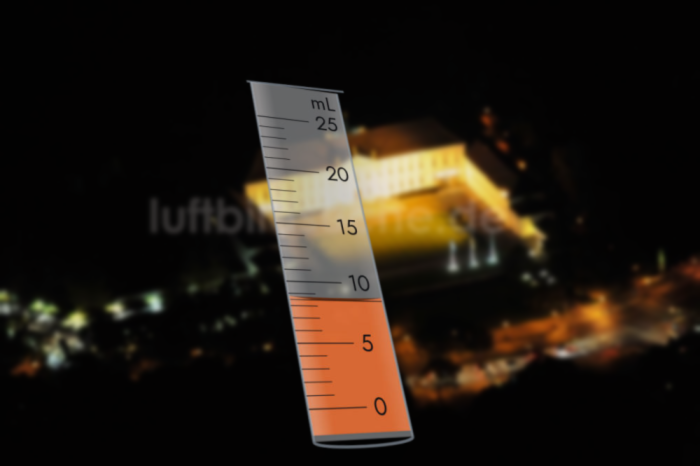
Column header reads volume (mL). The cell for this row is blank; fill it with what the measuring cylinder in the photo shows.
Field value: 8.5 mL
